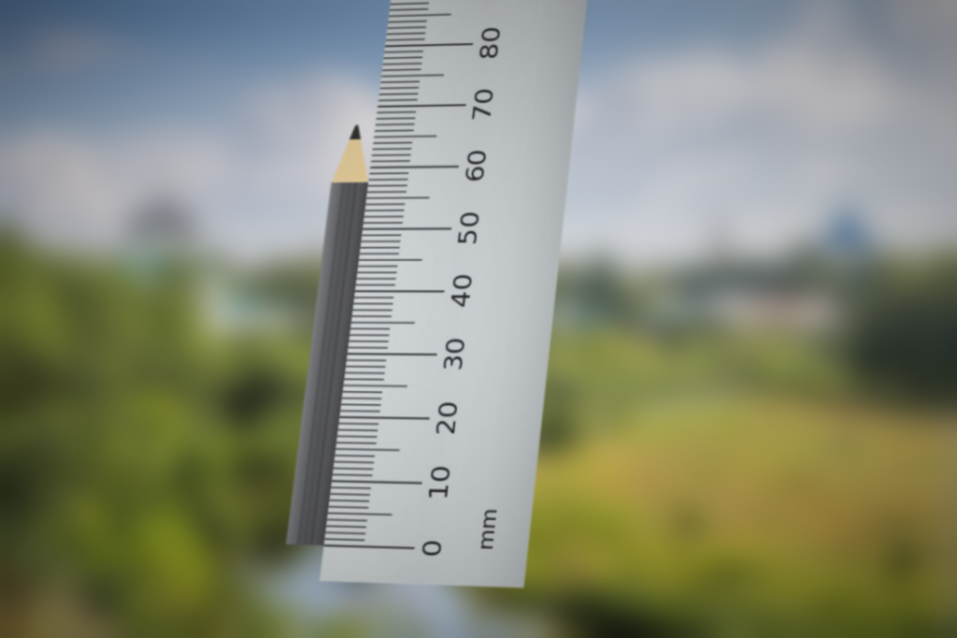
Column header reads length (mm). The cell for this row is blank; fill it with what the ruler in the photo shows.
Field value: 67 mm
